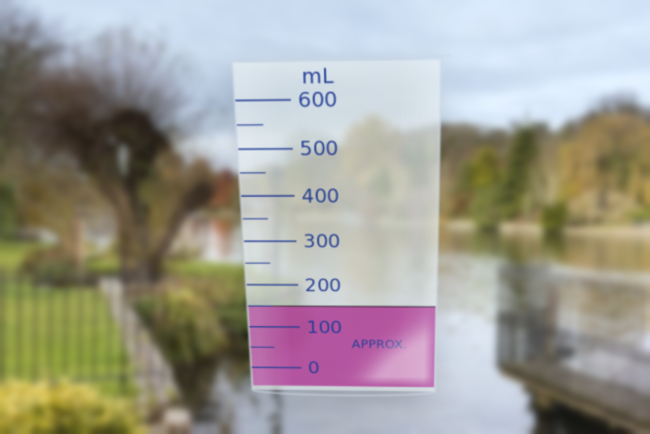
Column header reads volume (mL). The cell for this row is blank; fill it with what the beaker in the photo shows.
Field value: 150 mL
